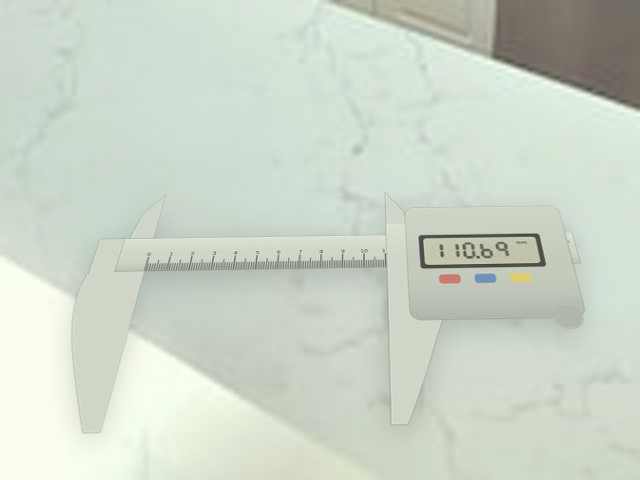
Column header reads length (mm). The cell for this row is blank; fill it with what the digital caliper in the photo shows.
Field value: 110.69 mm
